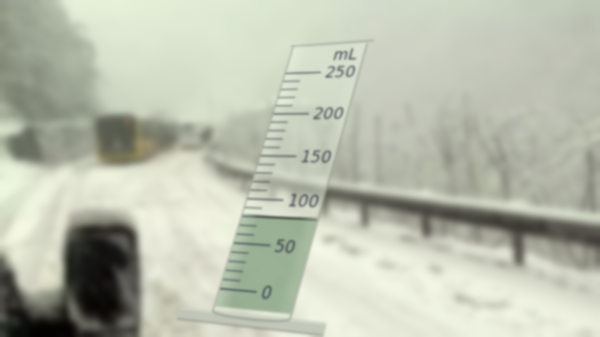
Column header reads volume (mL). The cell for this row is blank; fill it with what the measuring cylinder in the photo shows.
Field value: 80 mL
